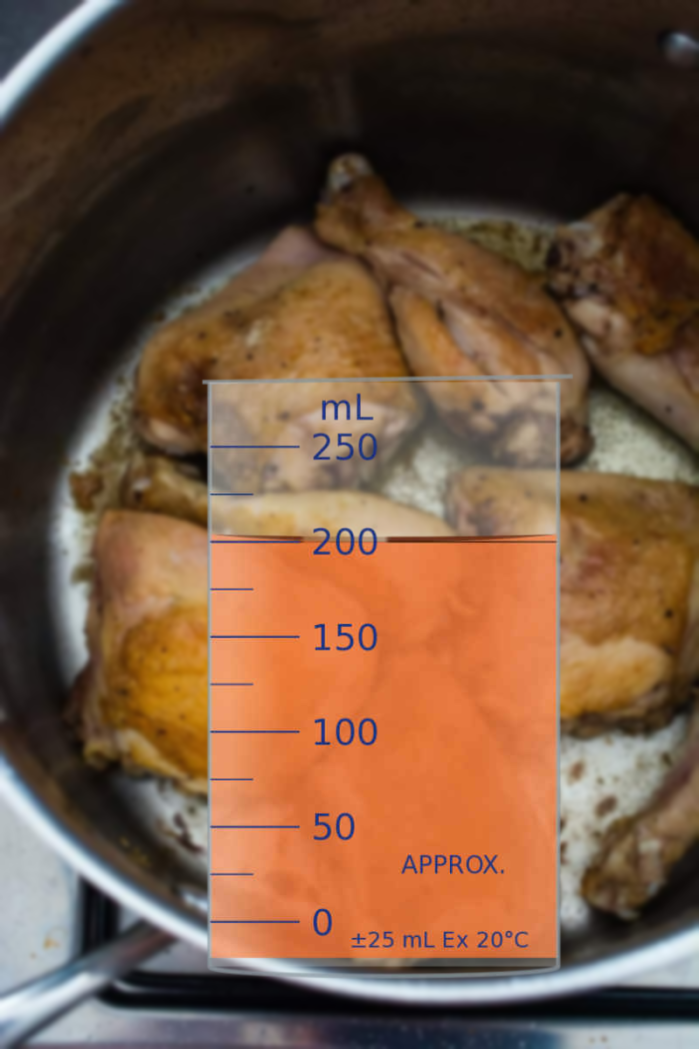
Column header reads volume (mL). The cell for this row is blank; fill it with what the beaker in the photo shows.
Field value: 200 mL
